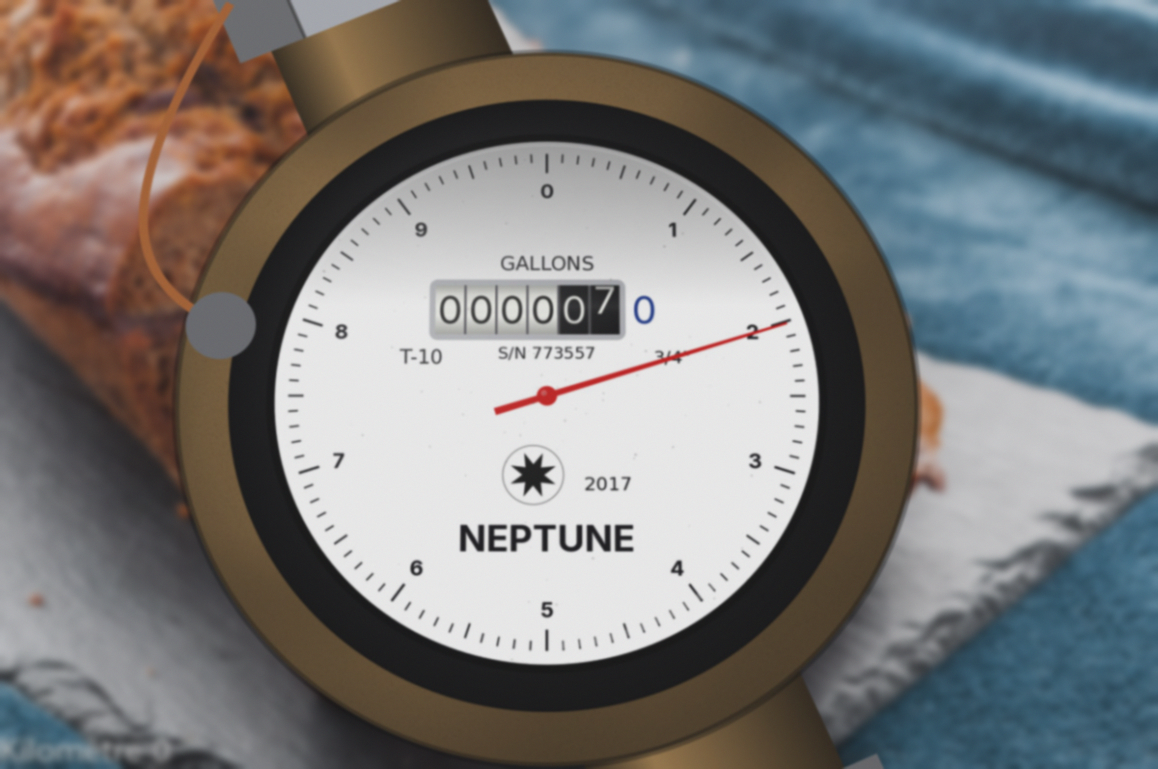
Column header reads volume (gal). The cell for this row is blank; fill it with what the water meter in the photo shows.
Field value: 72.0 gal
